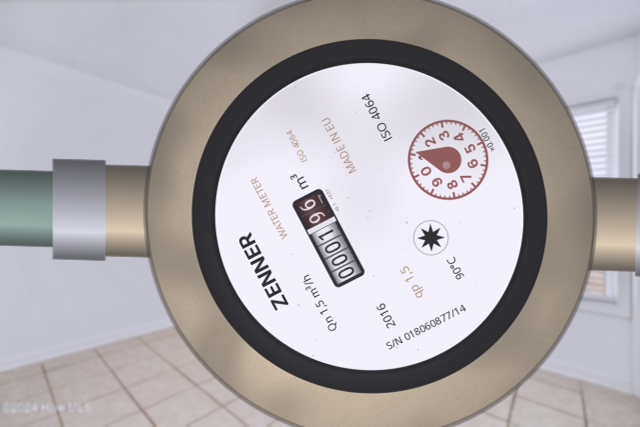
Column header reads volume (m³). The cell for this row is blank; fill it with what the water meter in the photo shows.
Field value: 1.961 m³
